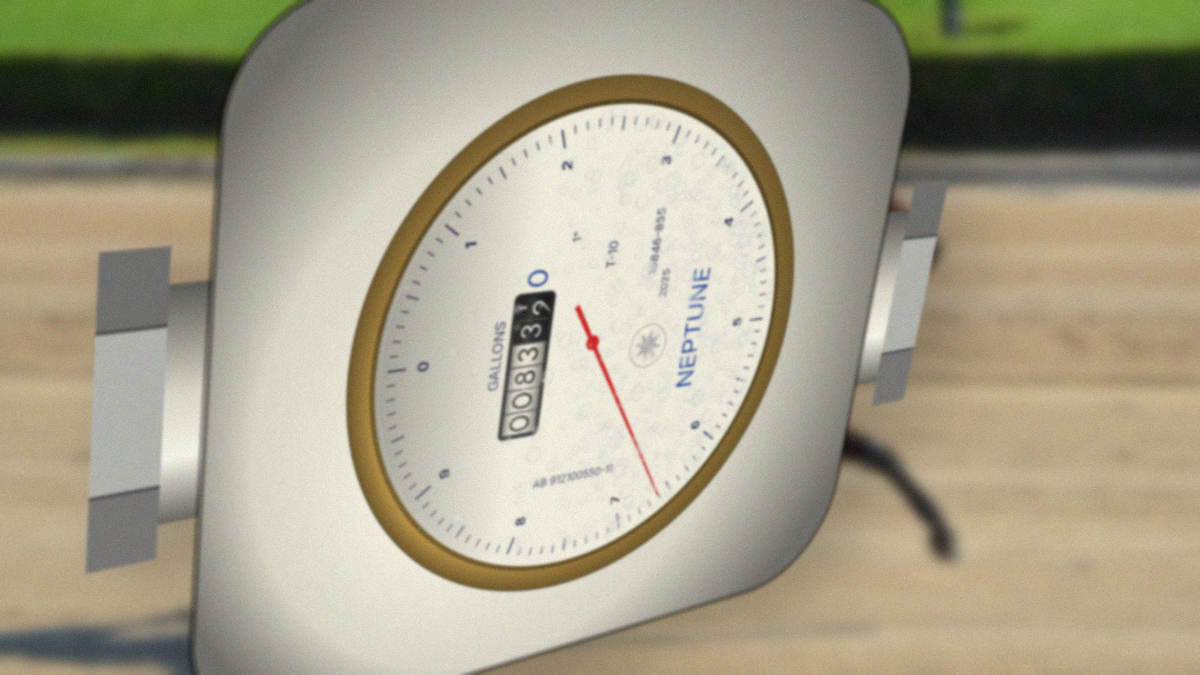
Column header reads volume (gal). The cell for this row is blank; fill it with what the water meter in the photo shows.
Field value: 83316.6 gal
